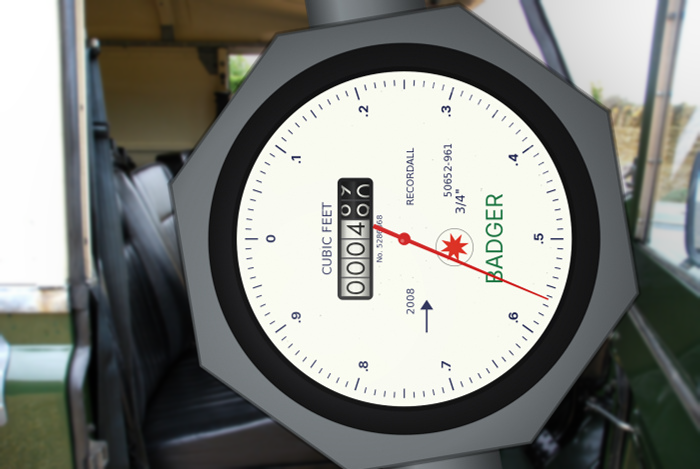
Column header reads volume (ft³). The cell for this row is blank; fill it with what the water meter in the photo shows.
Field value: 489.56 ft³
